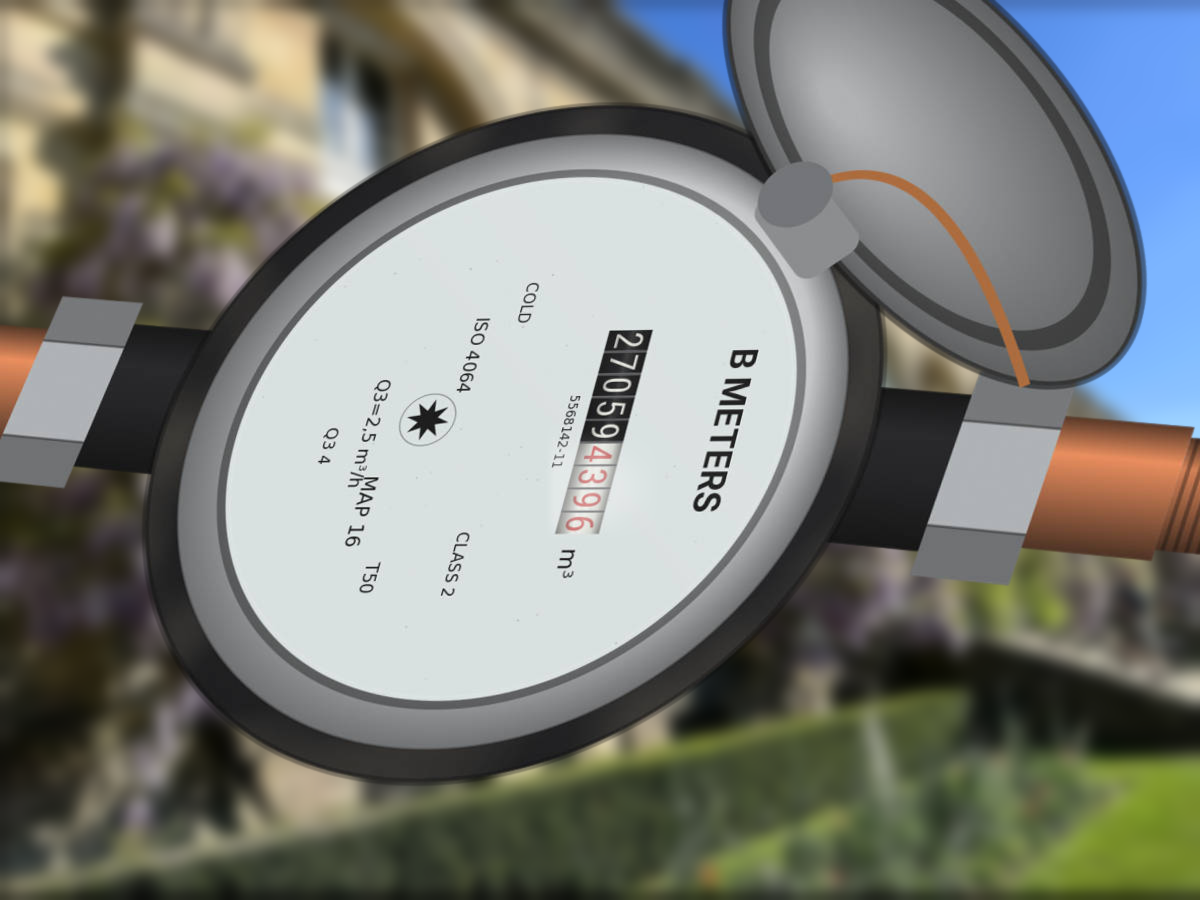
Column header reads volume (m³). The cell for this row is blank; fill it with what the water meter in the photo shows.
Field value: 27059.4396 m³
